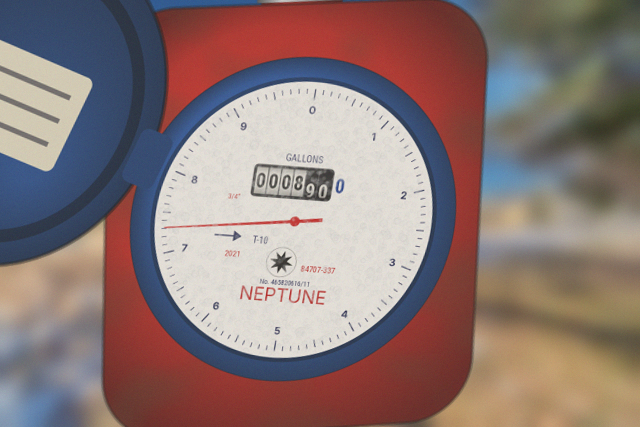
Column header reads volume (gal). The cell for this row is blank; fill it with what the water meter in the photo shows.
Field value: 8897.3 gal
